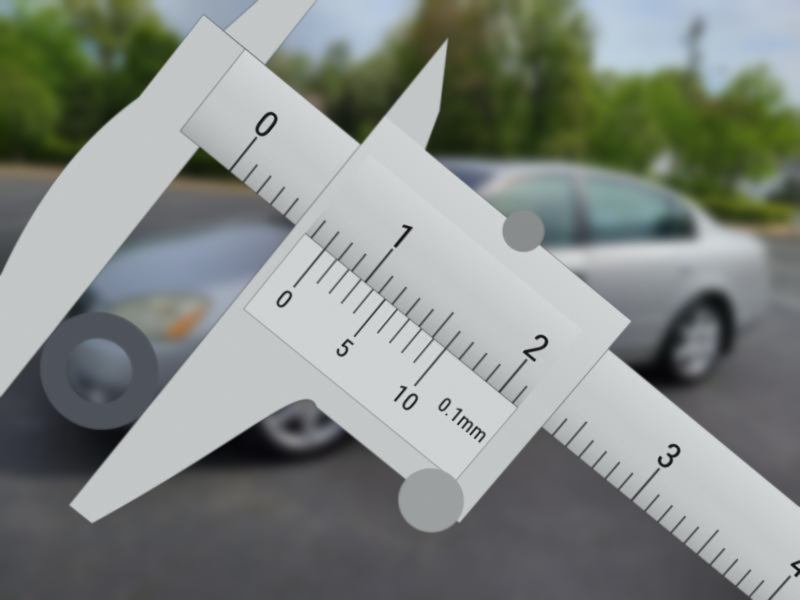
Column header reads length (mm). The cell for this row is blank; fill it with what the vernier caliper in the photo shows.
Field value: 7.0 mm
